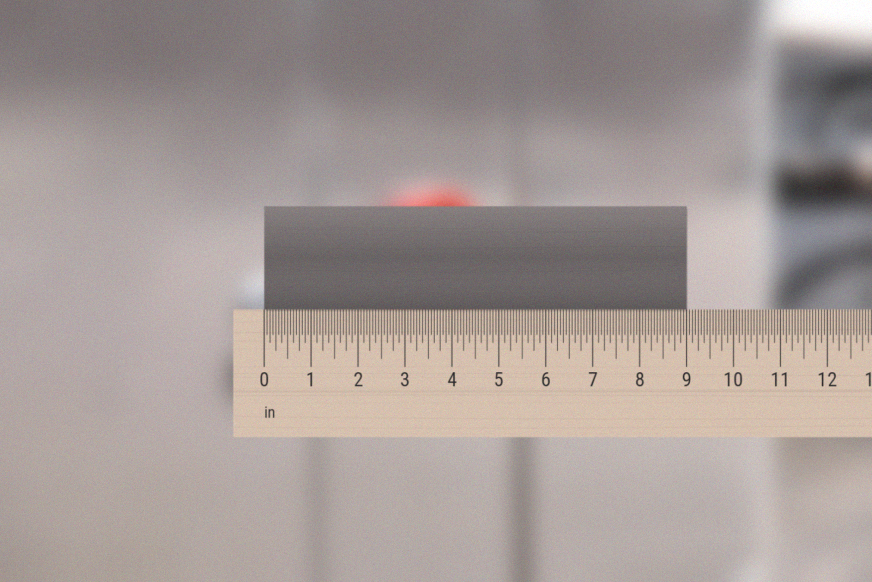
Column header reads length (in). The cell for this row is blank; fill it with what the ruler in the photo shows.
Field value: 9 in
